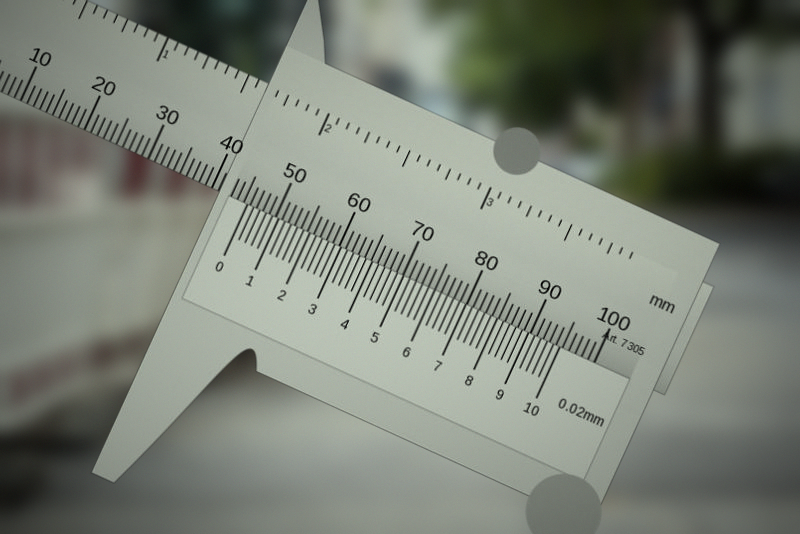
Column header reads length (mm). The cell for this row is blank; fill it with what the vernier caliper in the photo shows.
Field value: 45.6 mm
